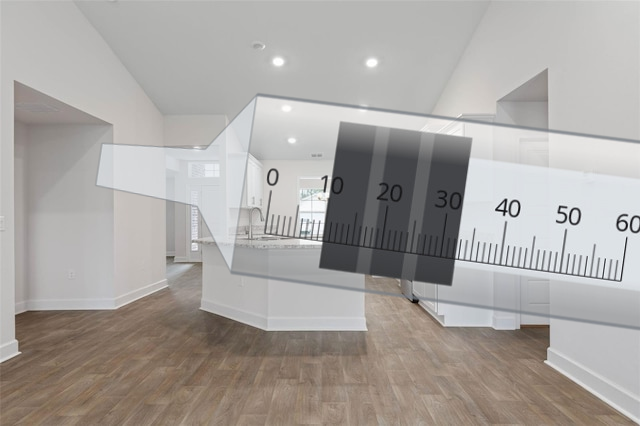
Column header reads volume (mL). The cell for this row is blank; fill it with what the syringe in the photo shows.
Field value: 10 mL
